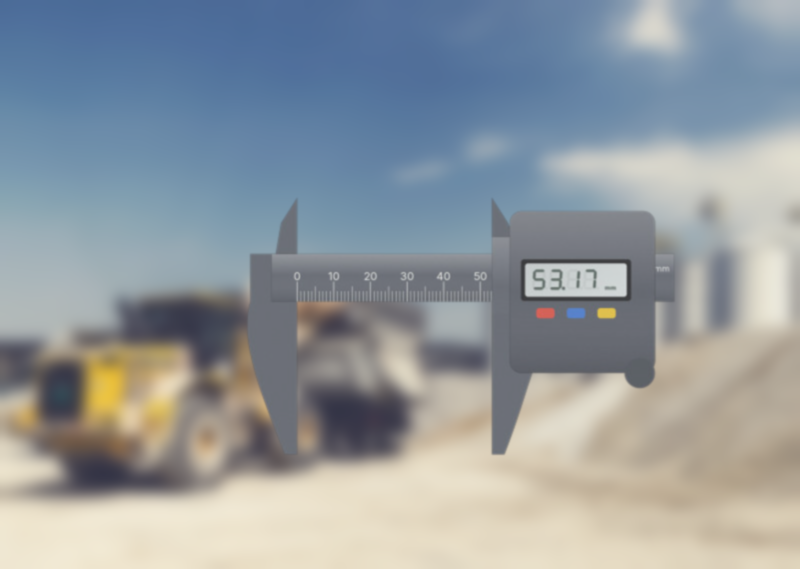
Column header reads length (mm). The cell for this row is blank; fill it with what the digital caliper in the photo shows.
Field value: 53.17 mm
